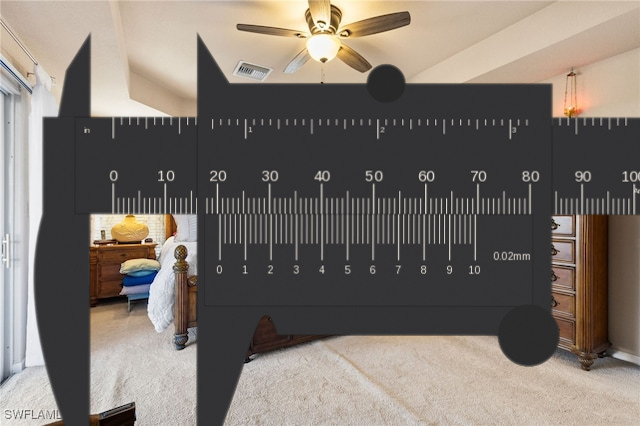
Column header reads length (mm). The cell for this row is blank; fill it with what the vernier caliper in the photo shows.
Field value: 20.5 mm
